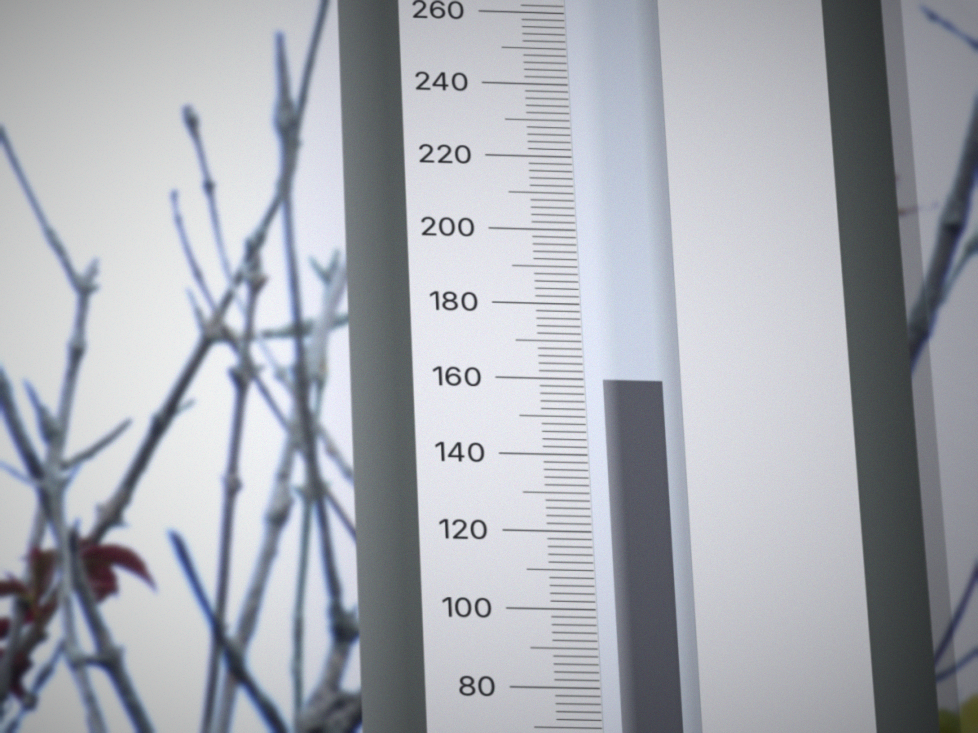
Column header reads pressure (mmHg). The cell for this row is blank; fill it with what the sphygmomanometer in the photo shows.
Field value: 160 mmHg
